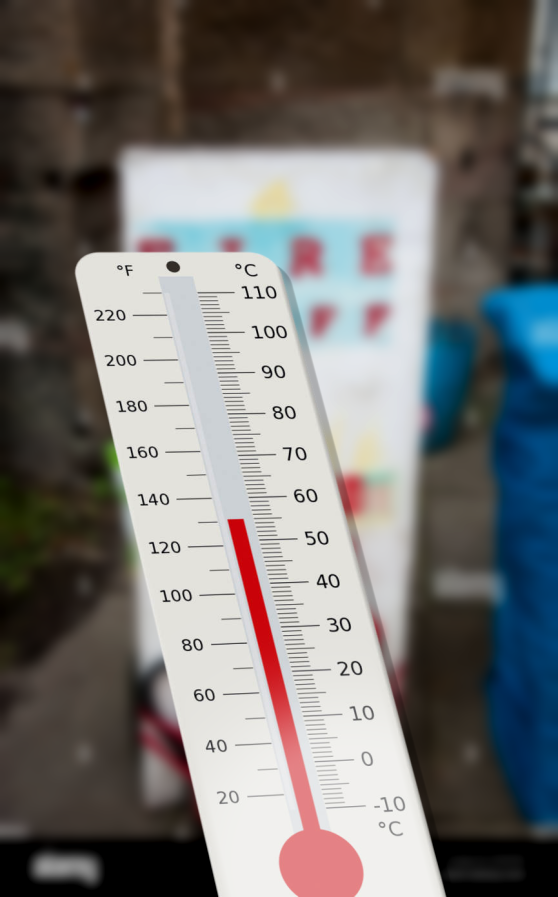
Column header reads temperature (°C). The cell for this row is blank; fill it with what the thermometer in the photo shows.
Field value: 55 °C
